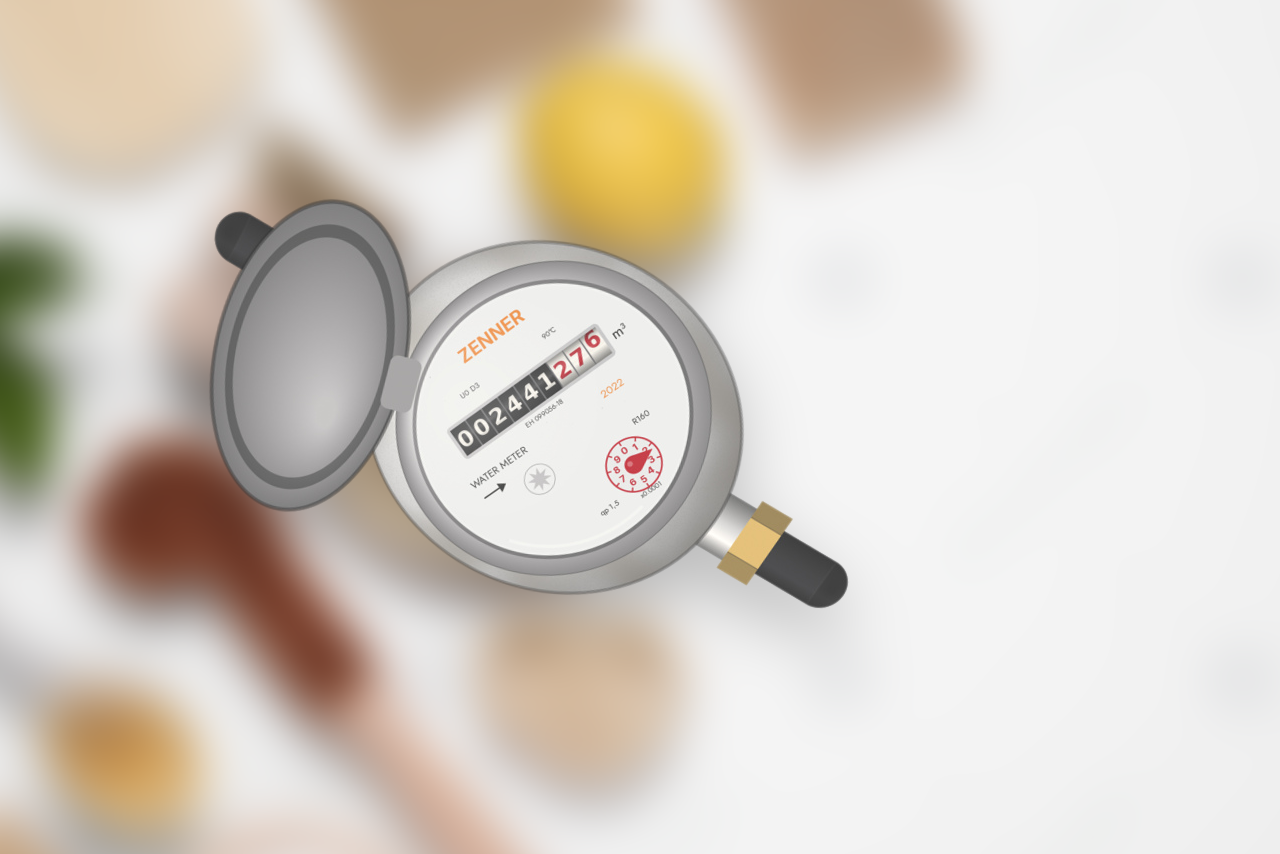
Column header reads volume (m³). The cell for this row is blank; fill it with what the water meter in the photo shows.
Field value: 2441.2762 m³
